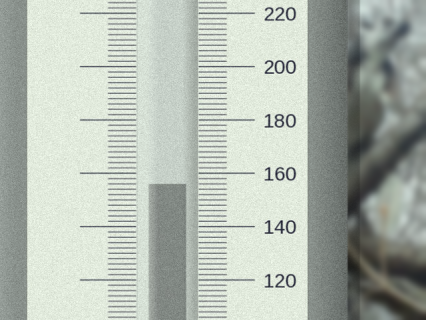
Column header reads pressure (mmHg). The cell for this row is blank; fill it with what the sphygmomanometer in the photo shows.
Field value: 156 mmHg
